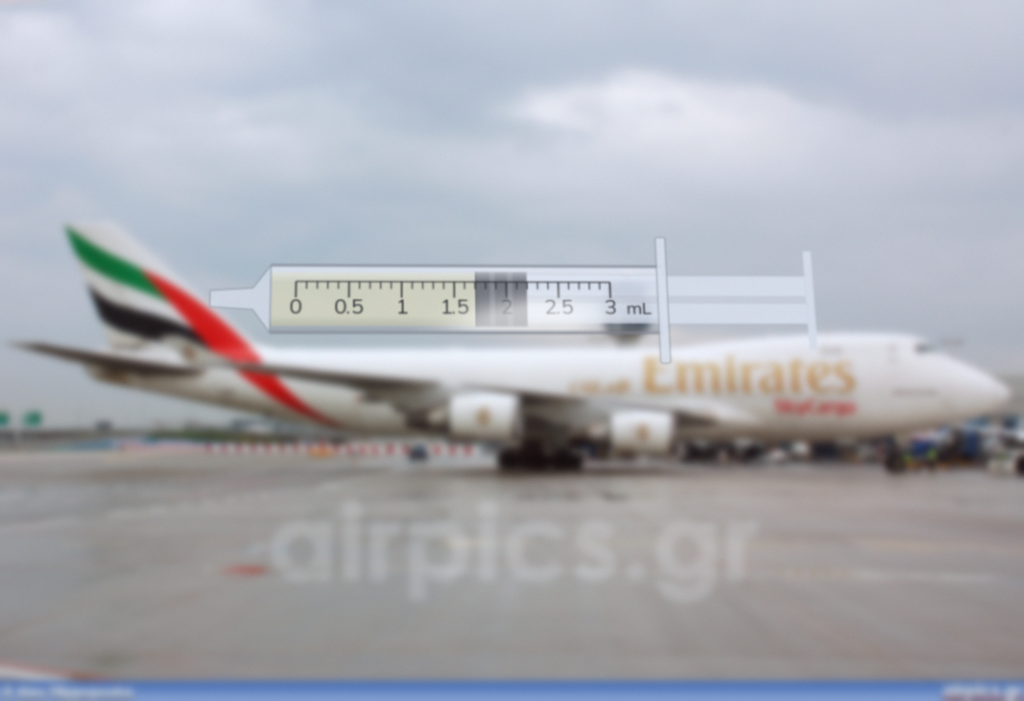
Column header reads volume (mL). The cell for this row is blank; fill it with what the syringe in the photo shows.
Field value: 1.7 mL
